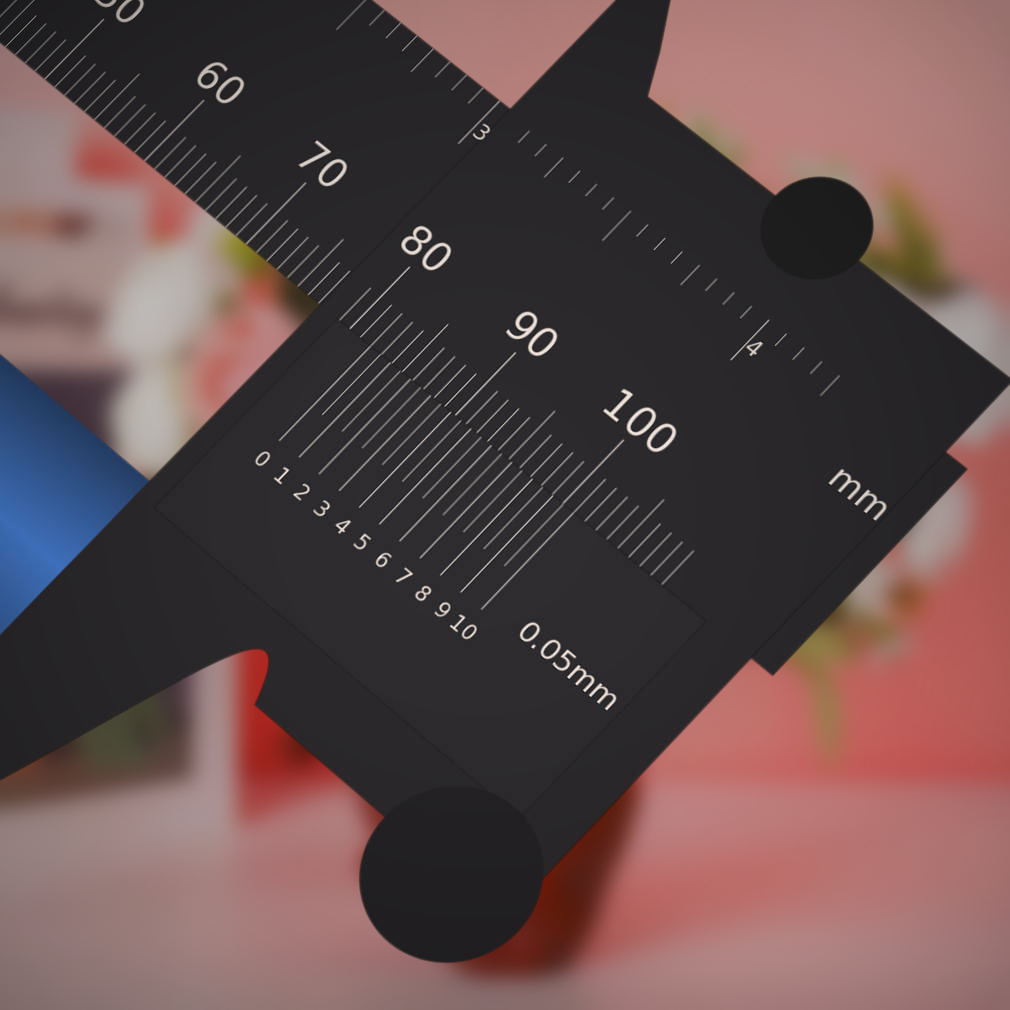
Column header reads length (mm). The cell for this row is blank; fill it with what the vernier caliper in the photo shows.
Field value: 82.0 mm
